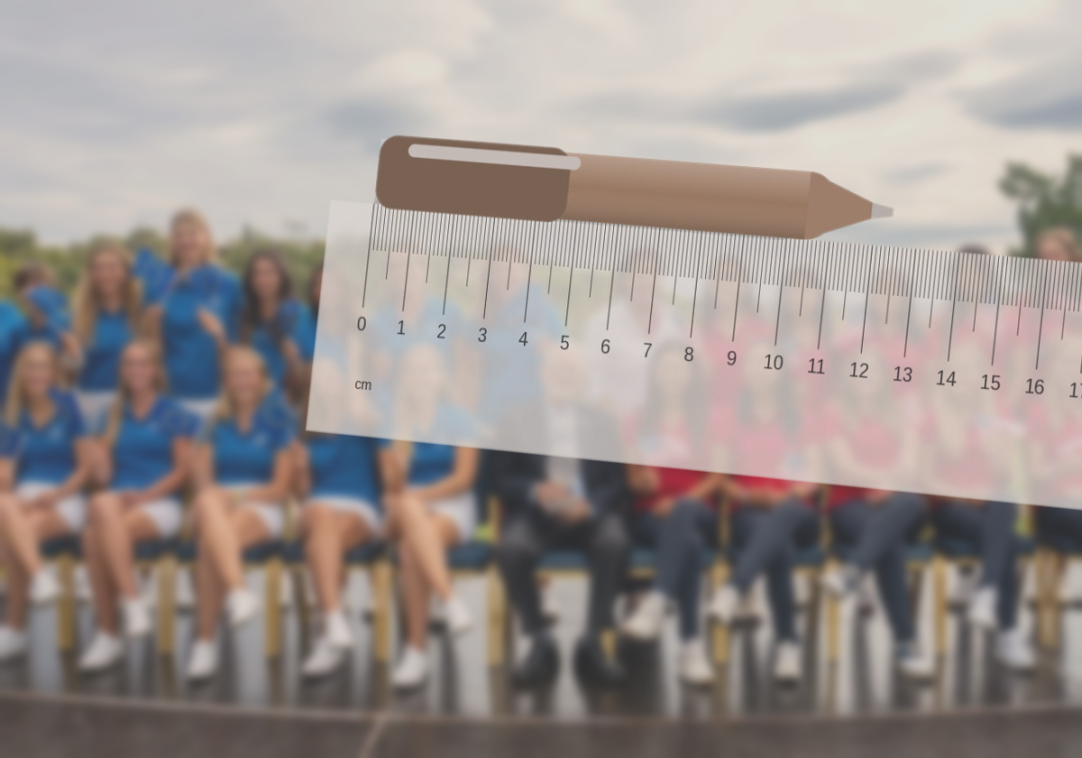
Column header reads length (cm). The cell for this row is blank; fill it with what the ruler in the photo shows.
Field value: 12.4 cm
